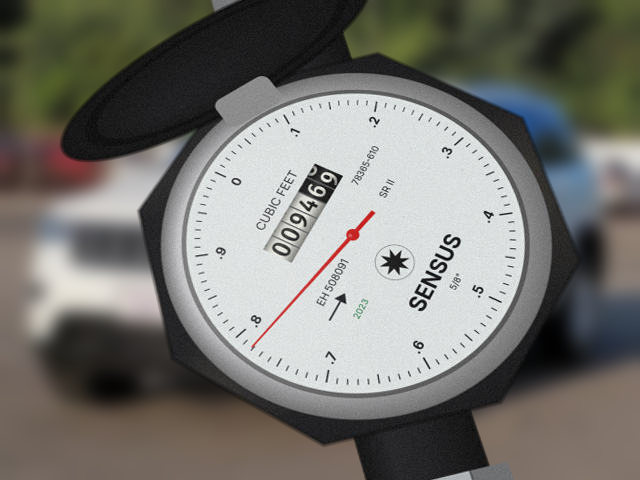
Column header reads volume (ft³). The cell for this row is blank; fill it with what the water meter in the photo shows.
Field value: 9468.78 ft³
